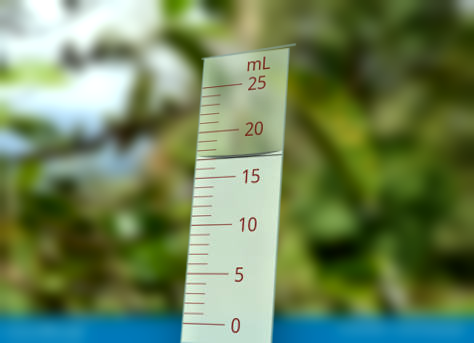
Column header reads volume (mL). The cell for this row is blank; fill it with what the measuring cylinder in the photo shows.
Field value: 17 mL
